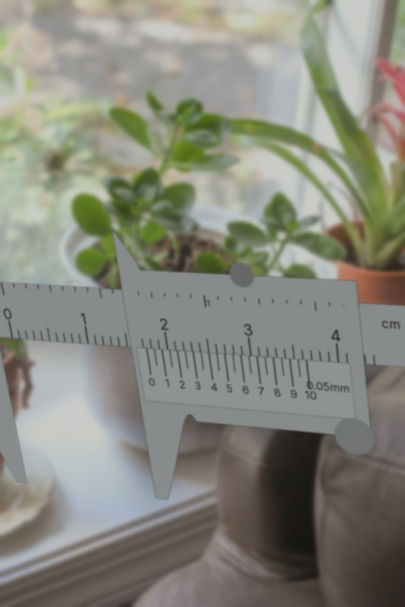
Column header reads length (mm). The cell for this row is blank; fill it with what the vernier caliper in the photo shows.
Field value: 17.4 mm
